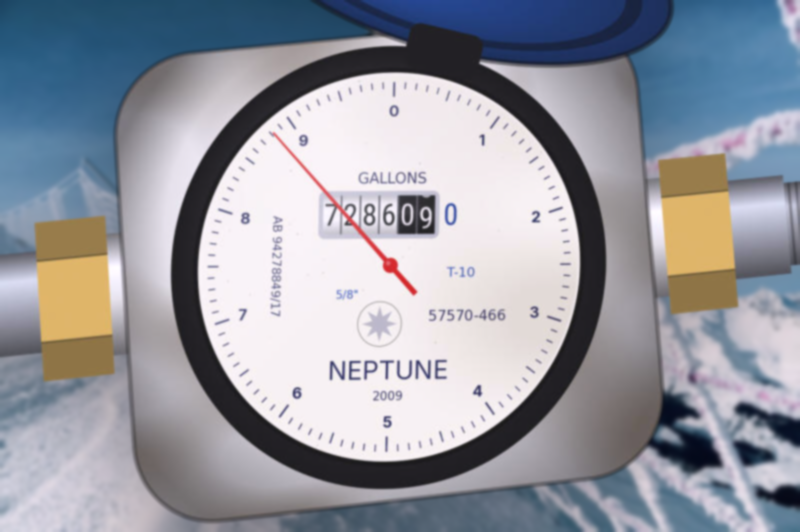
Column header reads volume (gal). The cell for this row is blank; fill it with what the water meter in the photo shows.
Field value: 7286088.8 gal
